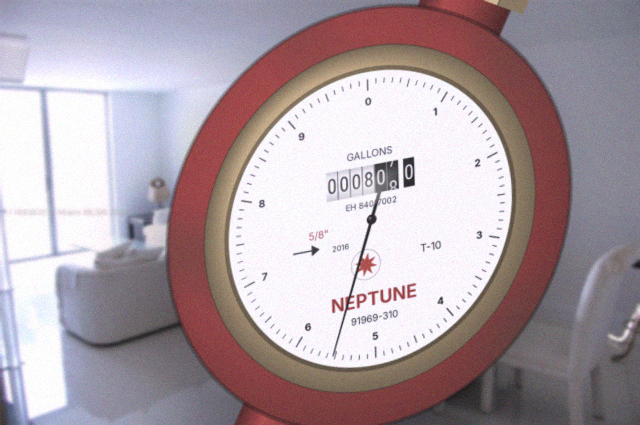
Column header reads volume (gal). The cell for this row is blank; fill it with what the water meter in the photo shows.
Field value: 8075.5 gal
